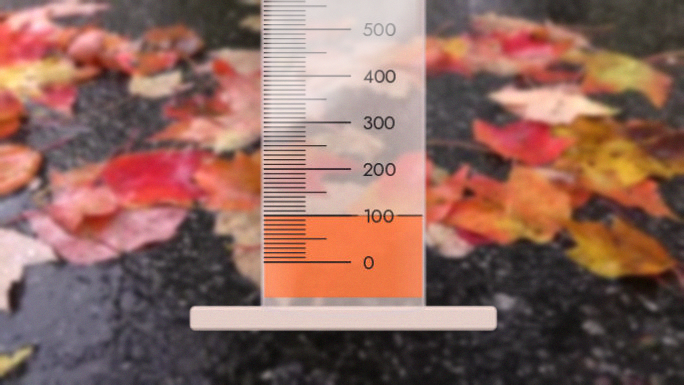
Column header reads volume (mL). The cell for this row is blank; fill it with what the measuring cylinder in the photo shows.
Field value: 100 mL
